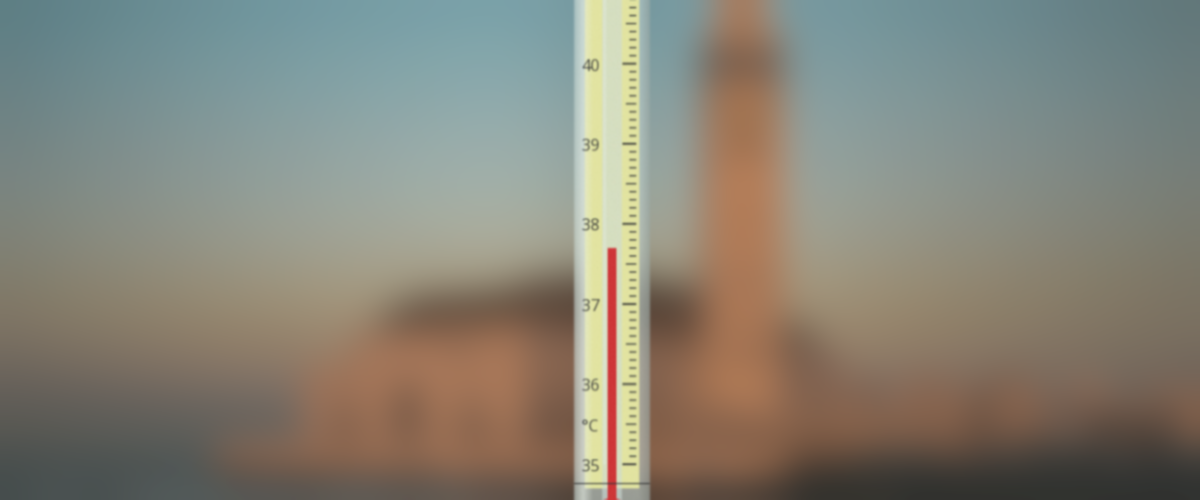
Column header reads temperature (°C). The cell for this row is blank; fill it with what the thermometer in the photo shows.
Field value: 37.7 °C
